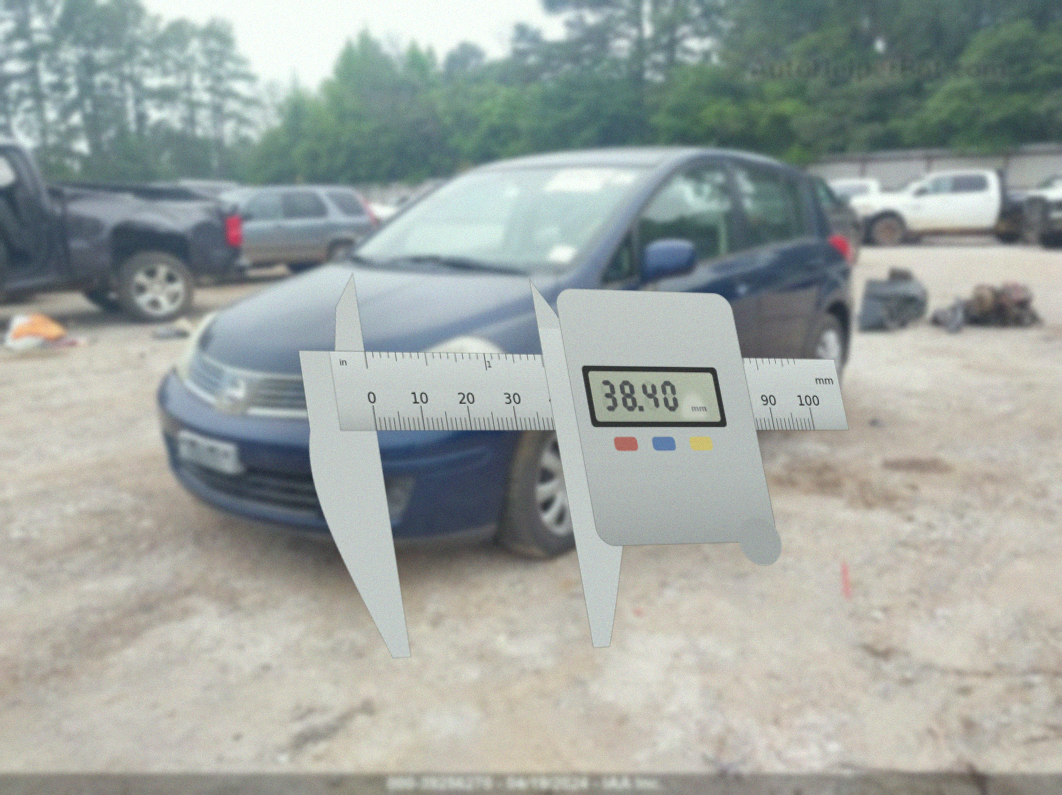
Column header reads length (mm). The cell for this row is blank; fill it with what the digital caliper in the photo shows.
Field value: 38.40 mm
